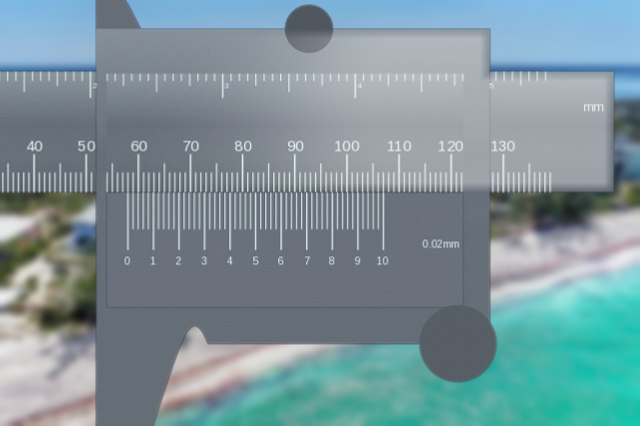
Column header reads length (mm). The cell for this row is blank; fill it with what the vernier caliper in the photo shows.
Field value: 58.0 mm
